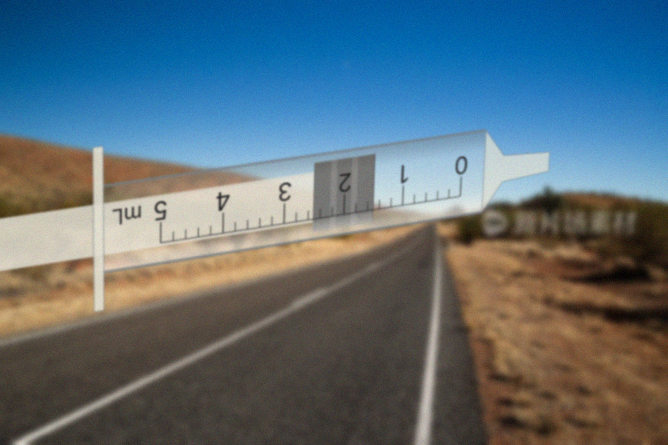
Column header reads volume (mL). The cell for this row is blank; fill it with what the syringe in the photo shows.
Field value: 1.5 mL
